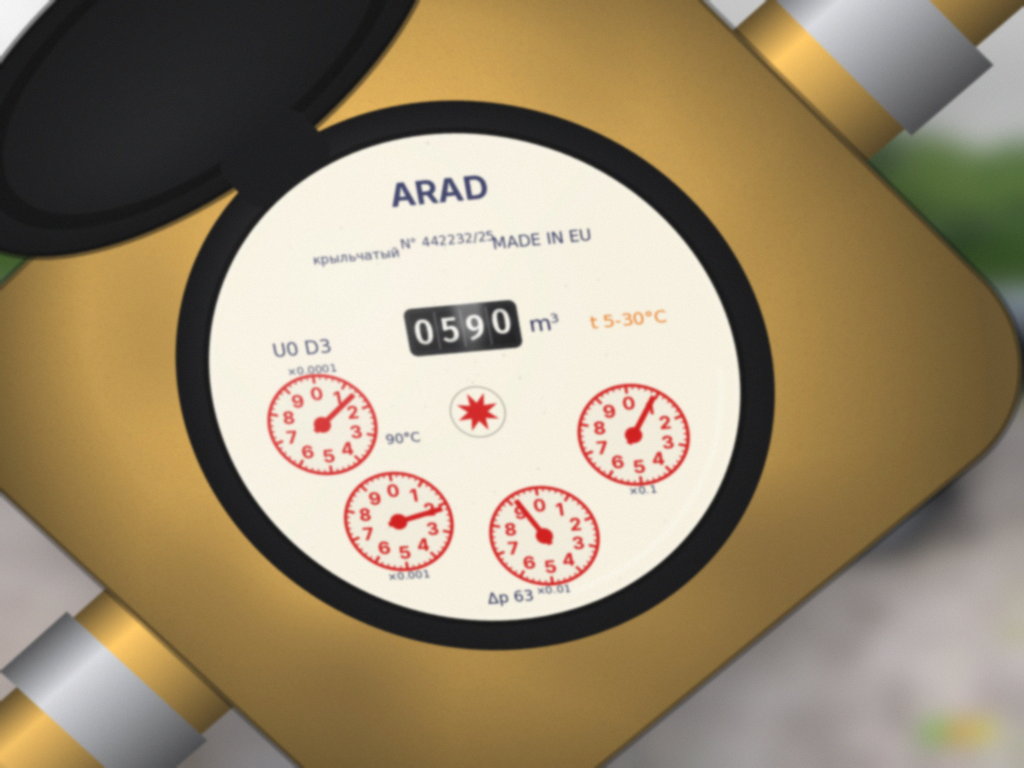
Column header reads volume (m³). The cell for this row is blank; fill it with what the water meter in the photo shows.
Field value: 590.0921 m³
